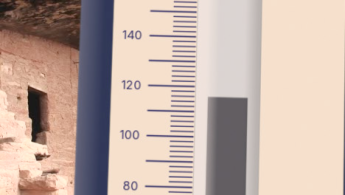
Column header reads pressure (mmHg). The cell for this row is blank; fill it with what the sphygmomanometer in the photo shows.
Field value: 116 mmHg
